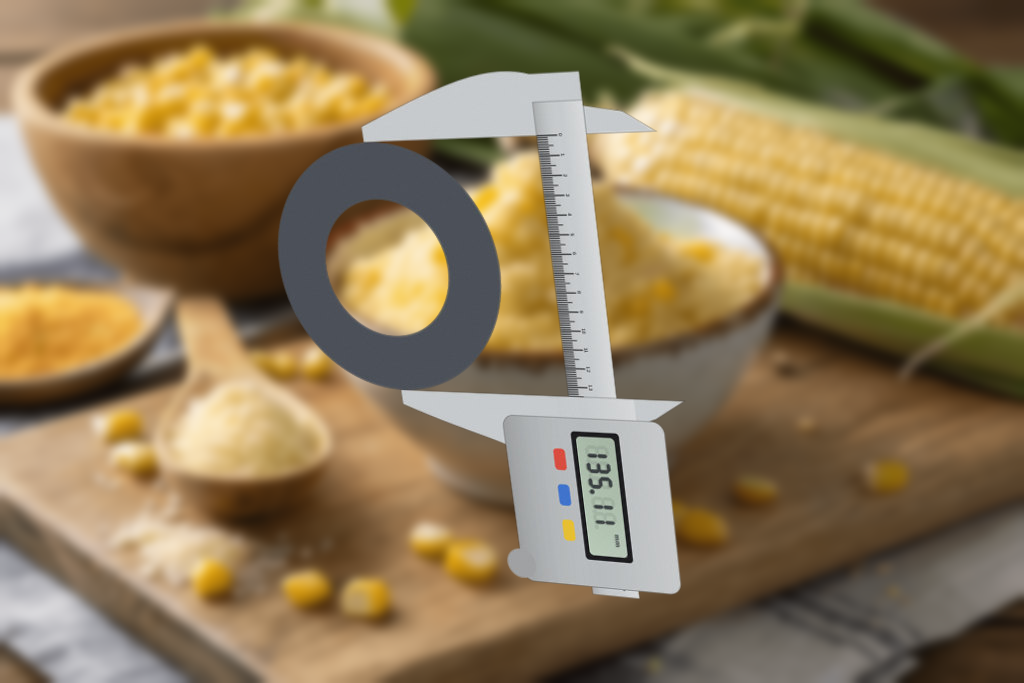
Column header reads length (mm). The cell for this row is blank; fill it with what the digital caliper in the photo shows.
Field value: 135.11 mm
